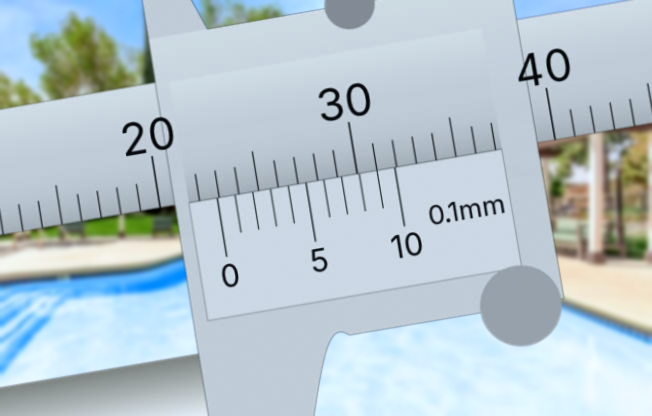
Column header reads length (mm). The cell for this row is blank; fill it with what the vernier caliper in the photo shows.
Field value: 22.9 mm
